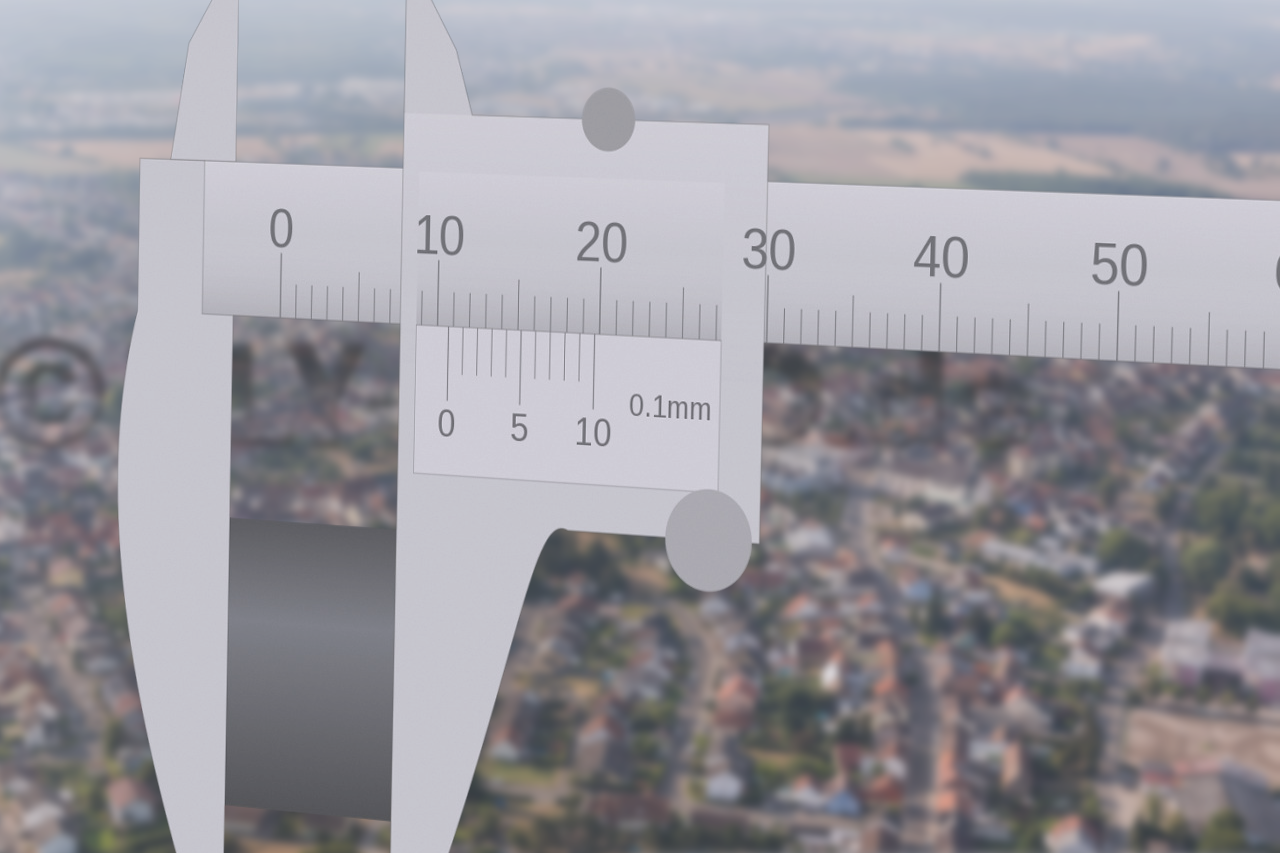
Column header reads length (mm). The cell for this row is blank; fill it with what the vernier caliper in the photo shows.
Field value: 10.7 mm
